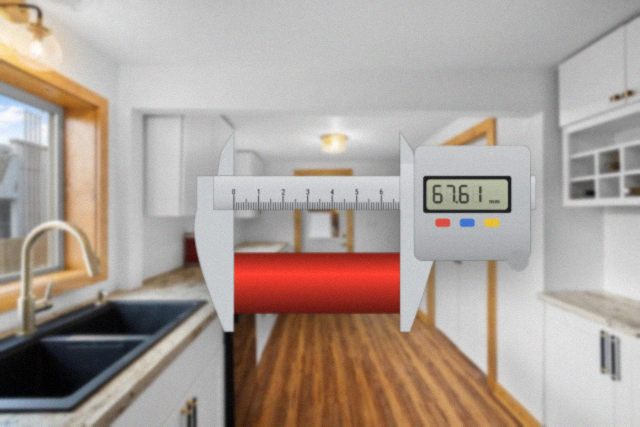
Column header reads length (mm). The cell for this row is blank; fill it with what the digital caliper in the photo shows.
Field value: 67.61 mm
